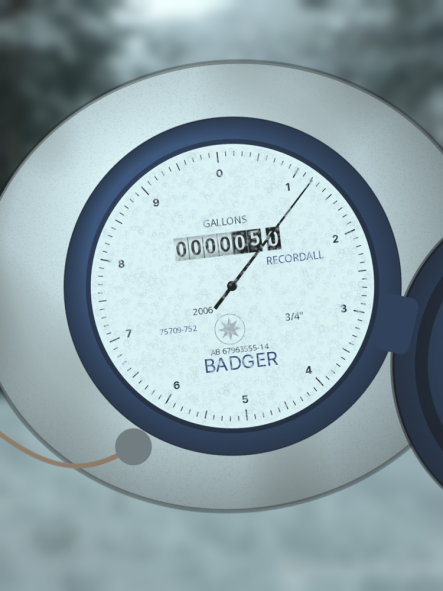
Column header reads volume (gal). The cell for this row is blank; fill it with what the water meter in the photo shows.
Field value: 51.2 gal
